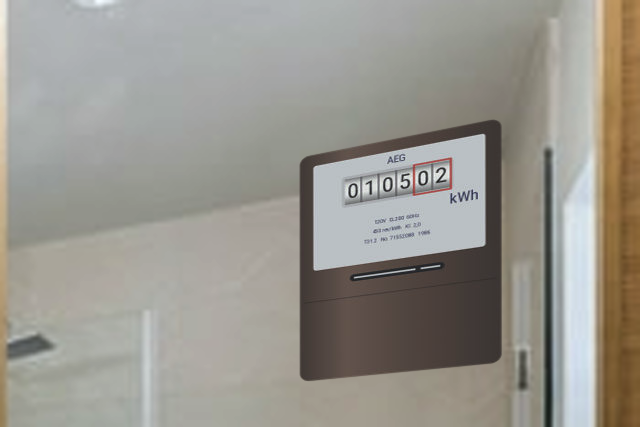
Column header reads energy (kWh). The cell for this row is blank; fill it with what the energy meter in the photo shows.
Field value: 105.02 kWh
